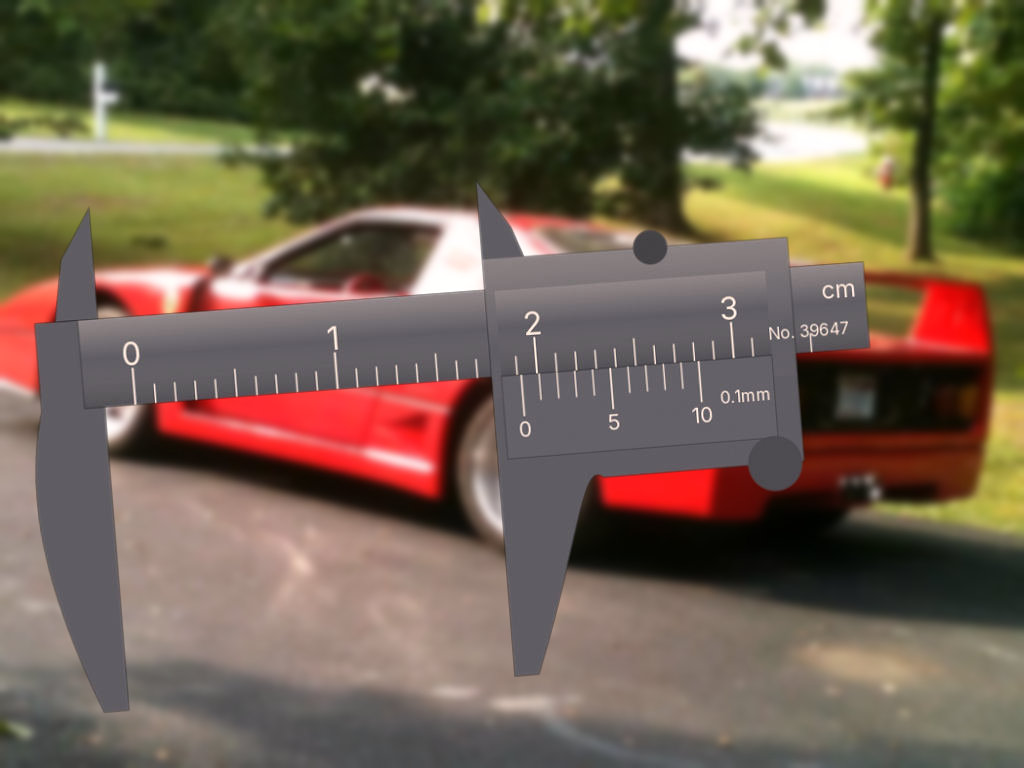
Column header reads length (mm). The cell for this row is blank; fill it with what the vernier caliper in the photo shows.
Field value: 19.2 mm
